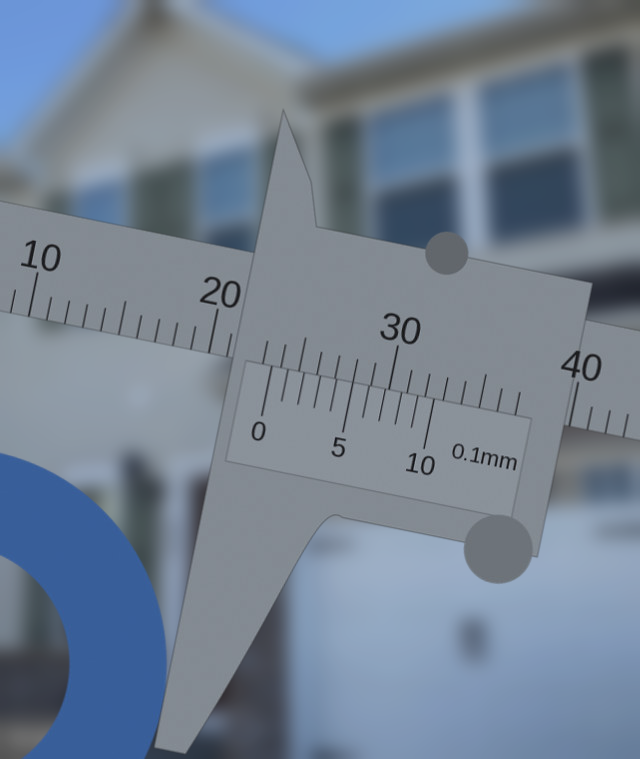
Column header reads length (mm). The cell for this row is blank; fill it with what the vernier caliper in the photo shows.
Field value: 23.5 mm
